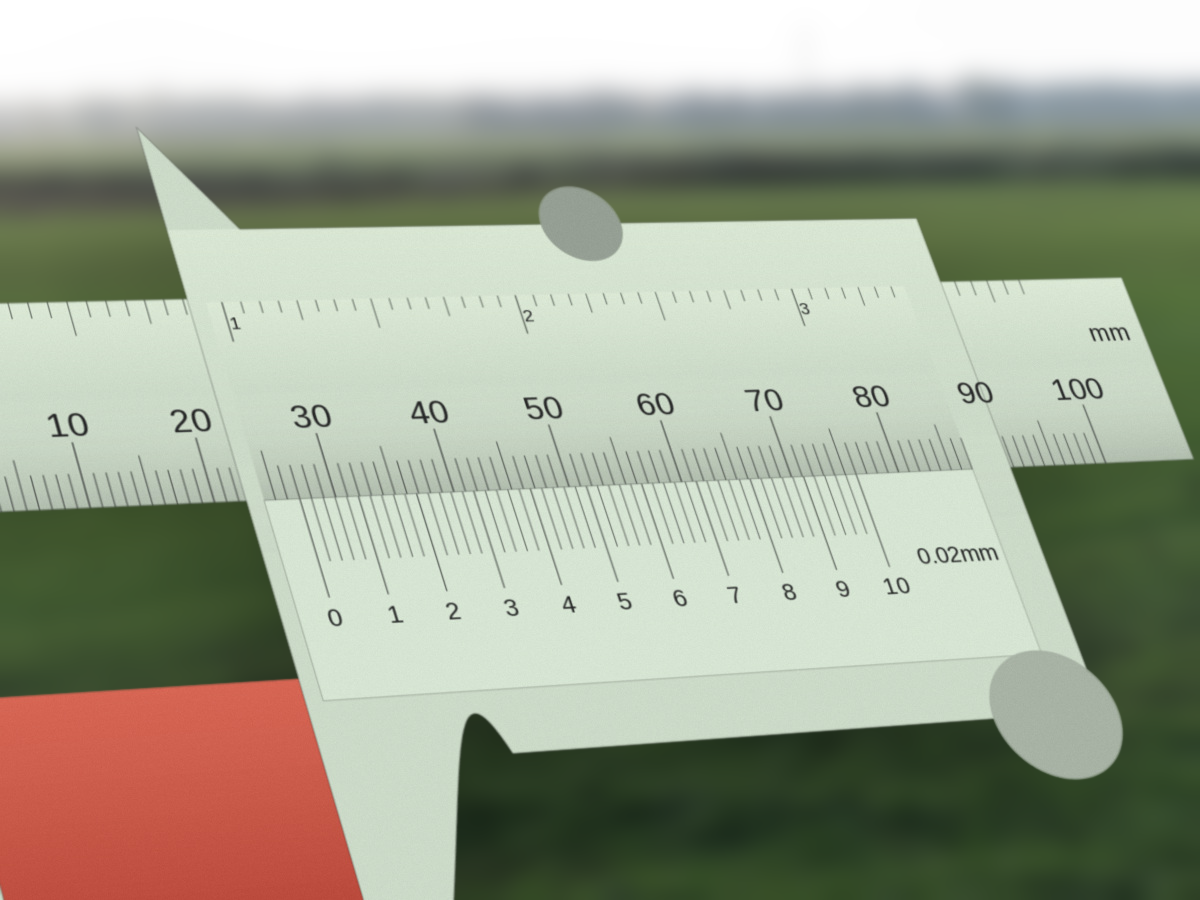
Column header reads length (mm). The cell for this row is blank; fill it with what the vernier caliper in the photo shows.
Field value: 27.0 mm
